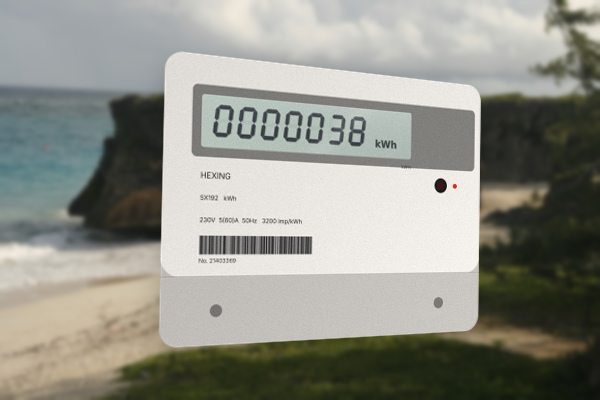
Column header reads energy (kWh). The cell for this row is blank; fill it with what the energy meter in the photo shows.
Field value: 38 kWh
